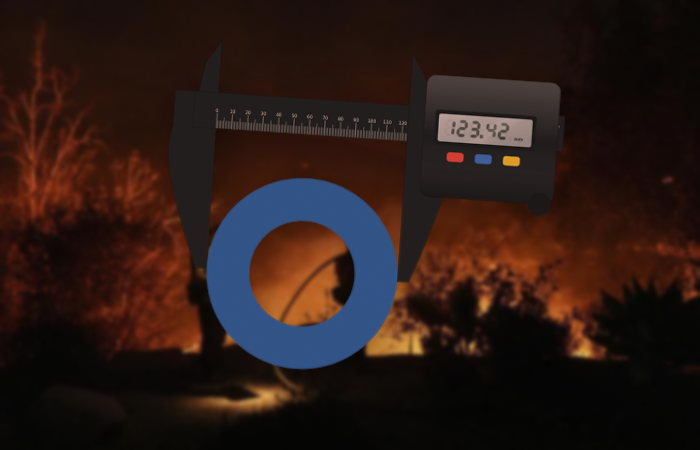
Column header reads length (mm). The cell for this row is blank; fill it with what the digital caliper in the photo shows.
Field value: 123.42 mm
